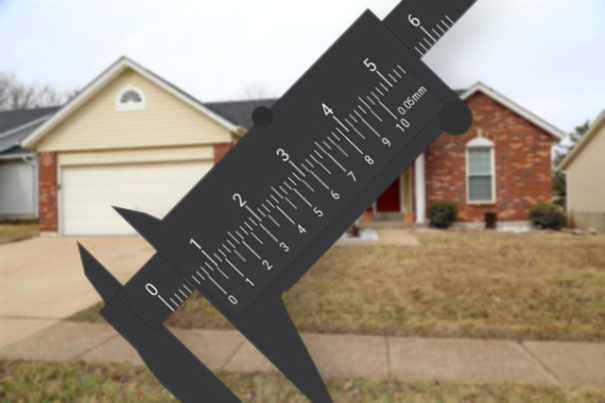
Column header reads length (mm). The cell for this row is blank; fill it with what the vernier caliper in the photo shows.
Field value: 7.8 mm
